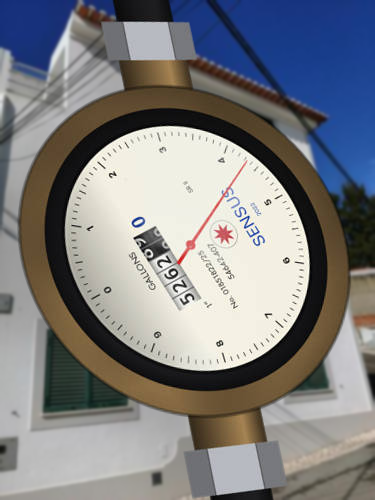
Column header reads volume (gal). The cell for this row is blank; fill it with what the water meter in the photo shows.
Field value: 5262894.3 gal
